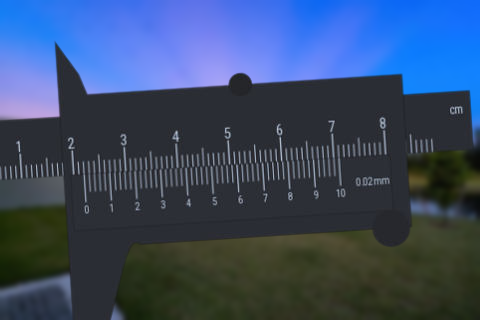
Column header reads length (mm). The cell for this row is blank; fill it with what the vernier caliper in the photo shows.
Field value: 22.0 mm
